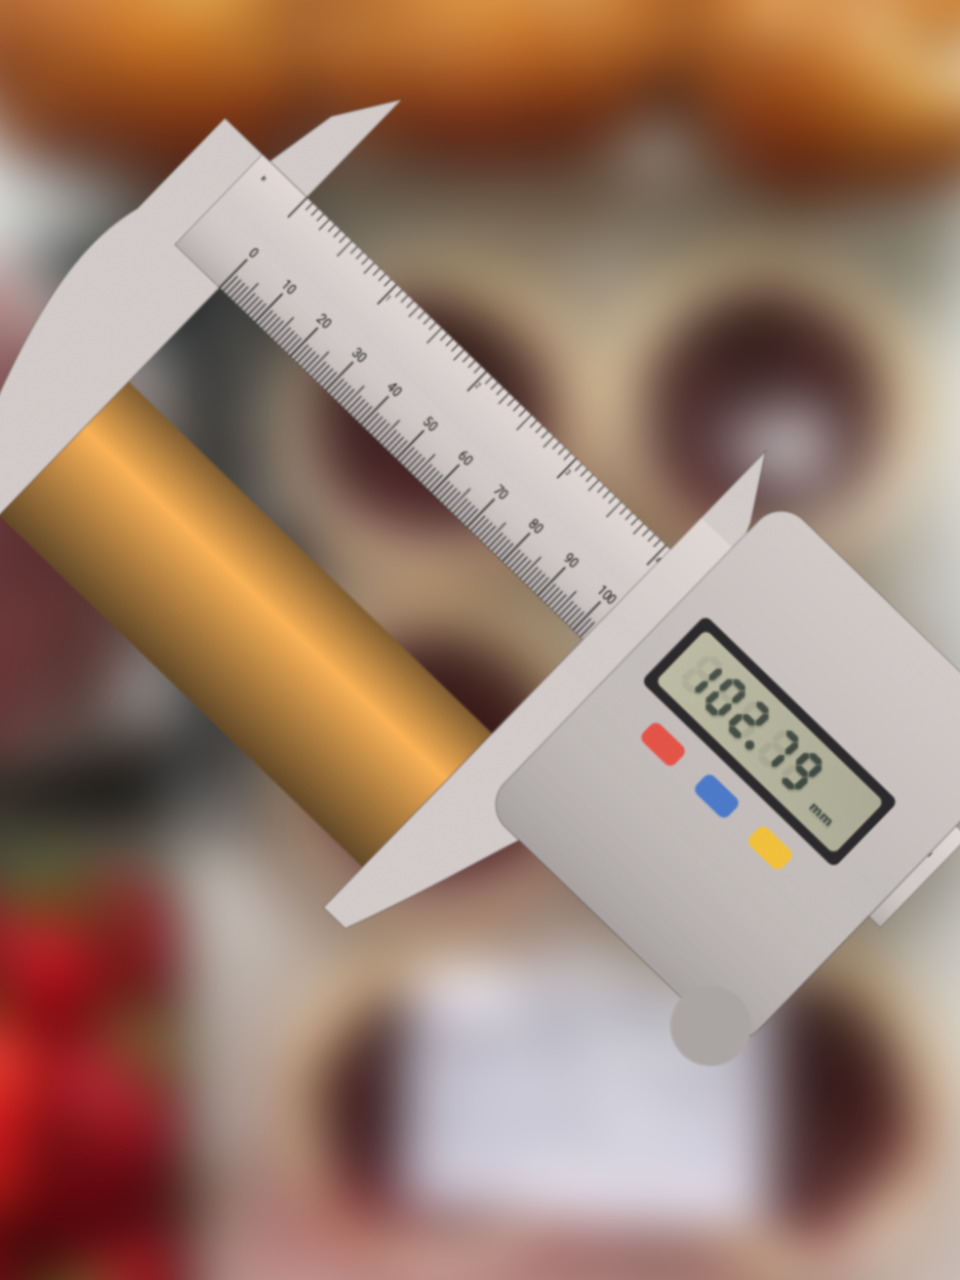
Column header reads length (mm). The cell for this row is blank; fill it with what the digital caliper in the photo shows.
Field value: 102.79 mm
